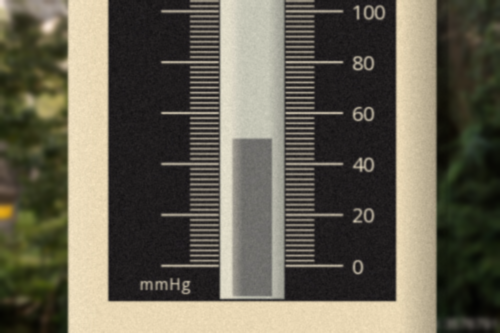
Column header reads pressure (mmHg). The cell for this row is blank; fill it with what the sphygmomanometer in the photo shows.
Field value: 50 mmHg
